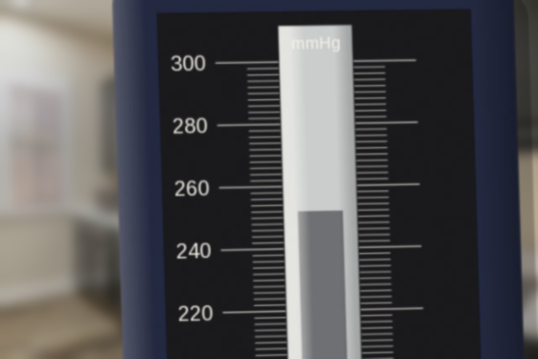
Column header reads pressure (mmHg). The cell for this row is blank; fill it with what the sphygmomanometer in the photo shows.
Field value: 252 mmHg
